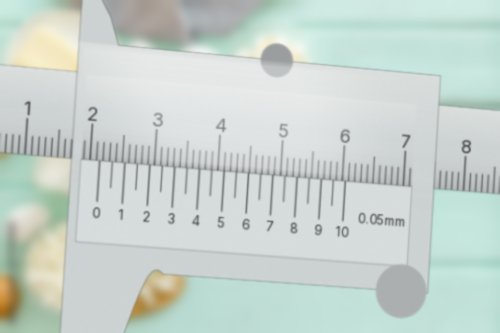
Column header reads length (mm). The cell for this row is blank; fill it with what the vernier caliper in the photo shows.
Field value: 21.5 mm
